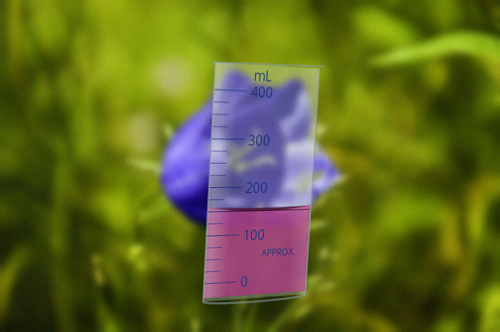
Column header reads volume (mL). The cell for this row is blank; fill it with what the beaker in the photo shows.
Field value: 150 mL
